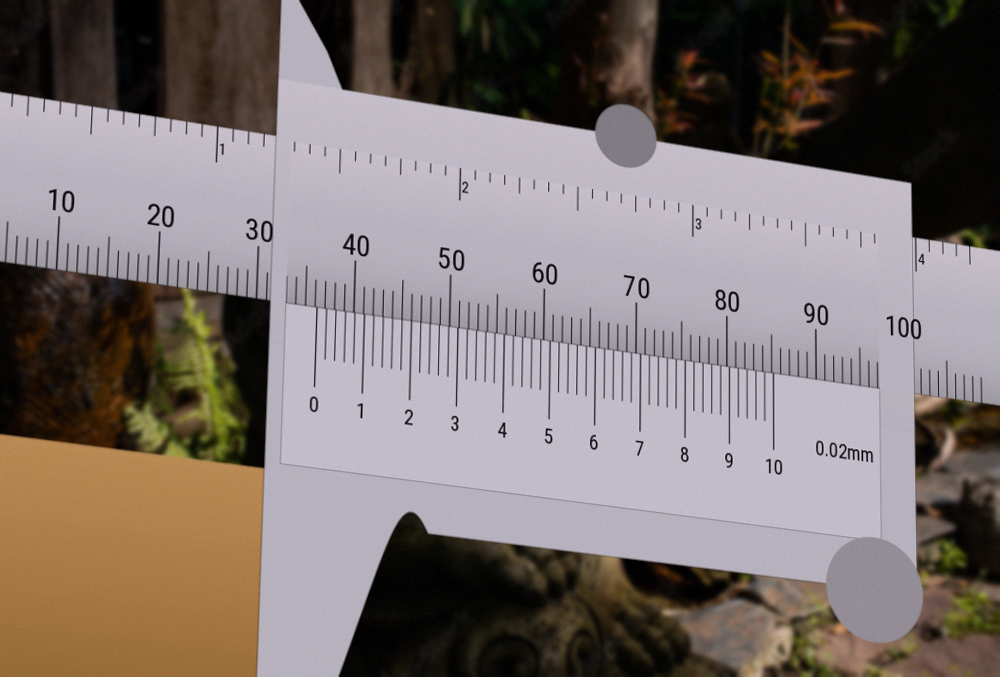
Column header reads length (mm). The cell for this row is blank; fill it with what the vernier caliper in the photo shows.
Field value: 36.2 mm
